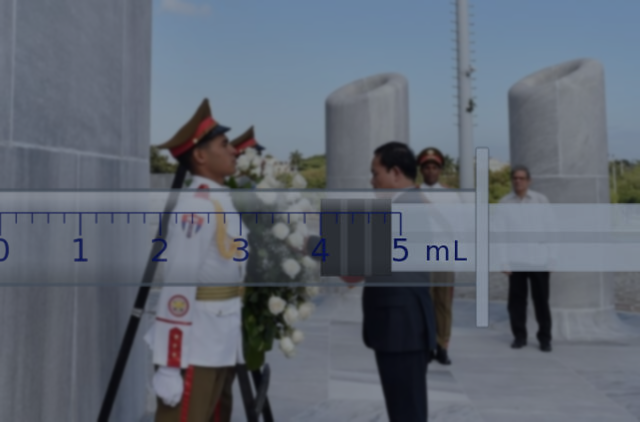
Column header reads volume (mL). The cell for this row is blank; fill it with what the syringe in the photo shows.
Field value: 4 mL
